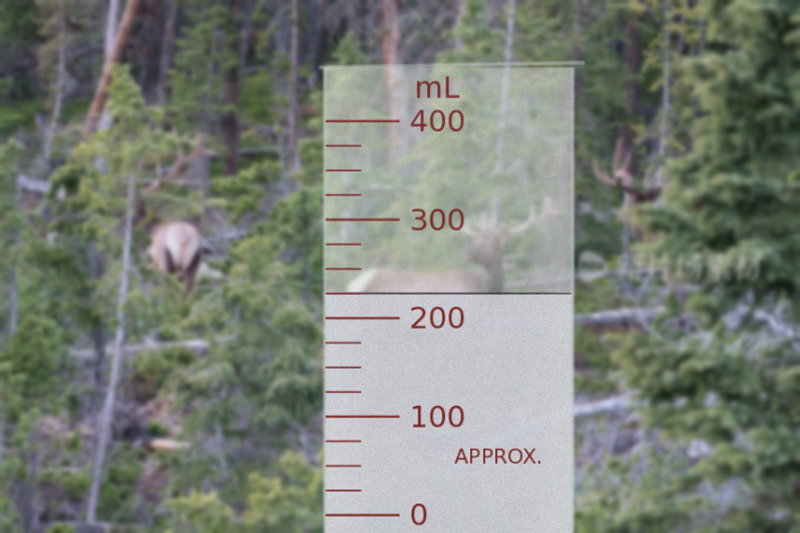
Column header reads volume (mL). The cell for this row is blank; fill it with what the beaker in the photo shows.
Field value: 225 mL
